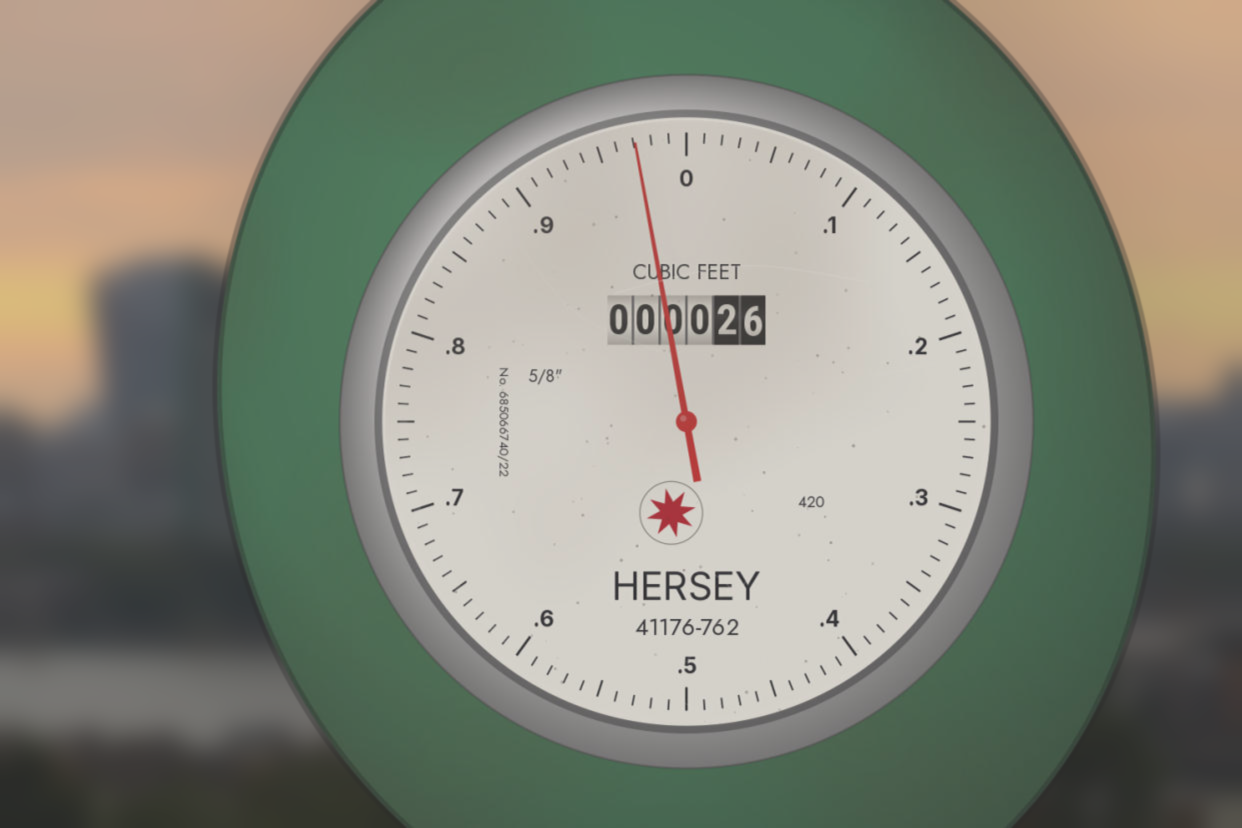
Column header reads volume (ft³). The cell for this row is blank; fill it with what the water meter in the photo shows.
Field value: 25.97 ft³
